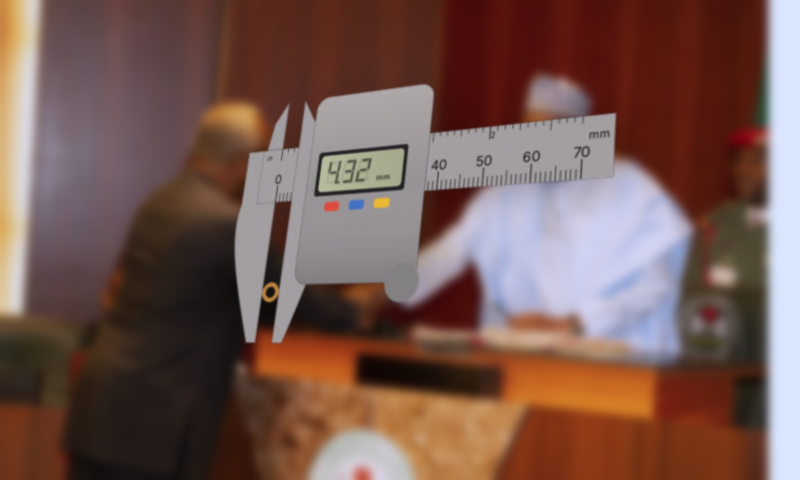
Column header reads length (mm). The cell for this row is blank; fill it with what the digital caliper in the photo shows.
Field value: 4.32 mm
